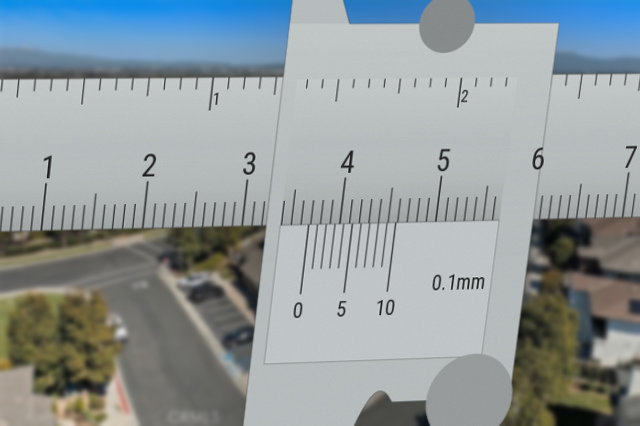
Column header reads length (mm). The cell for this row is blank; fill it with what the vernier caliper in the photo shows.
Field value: 36.8 mm
